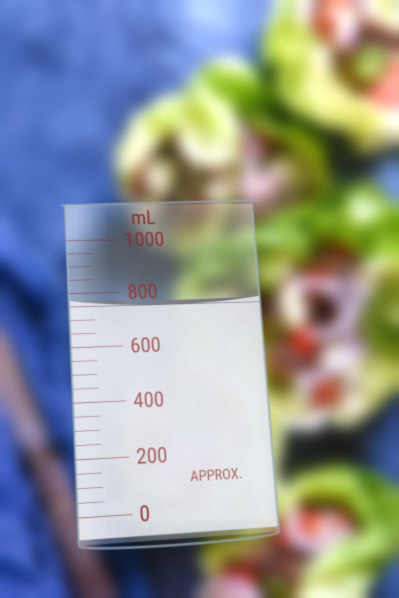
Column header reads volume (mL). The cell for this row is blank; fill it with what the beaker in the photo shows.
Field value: 750 mL
